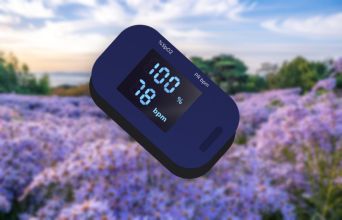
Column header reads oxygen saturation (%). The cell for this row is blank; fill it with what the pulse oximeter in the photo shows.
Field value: 100 %
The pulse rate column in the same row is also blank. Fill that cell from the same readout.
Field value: 78 bpm
